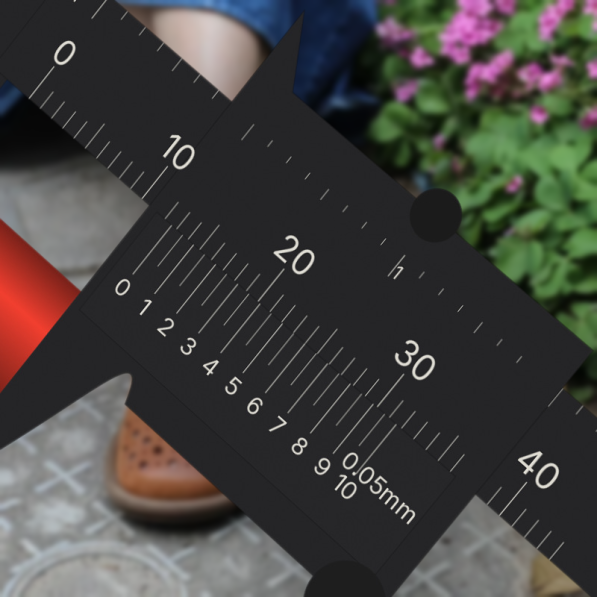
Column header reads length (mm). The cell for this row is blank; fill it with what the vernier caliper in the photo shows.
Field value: 12.6 mm
